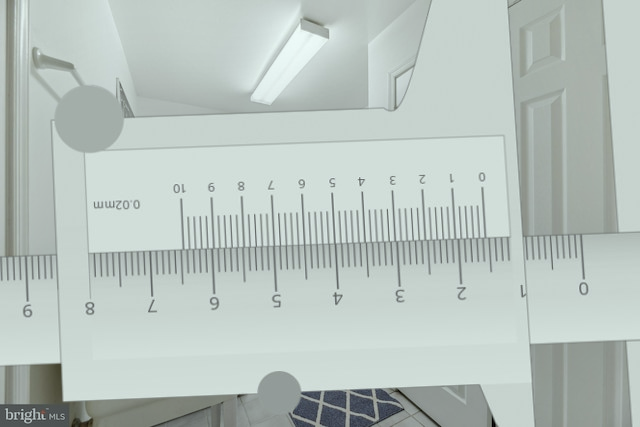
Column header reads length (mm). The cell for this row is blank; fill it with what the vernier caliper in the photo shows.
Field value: 15.6 mm
